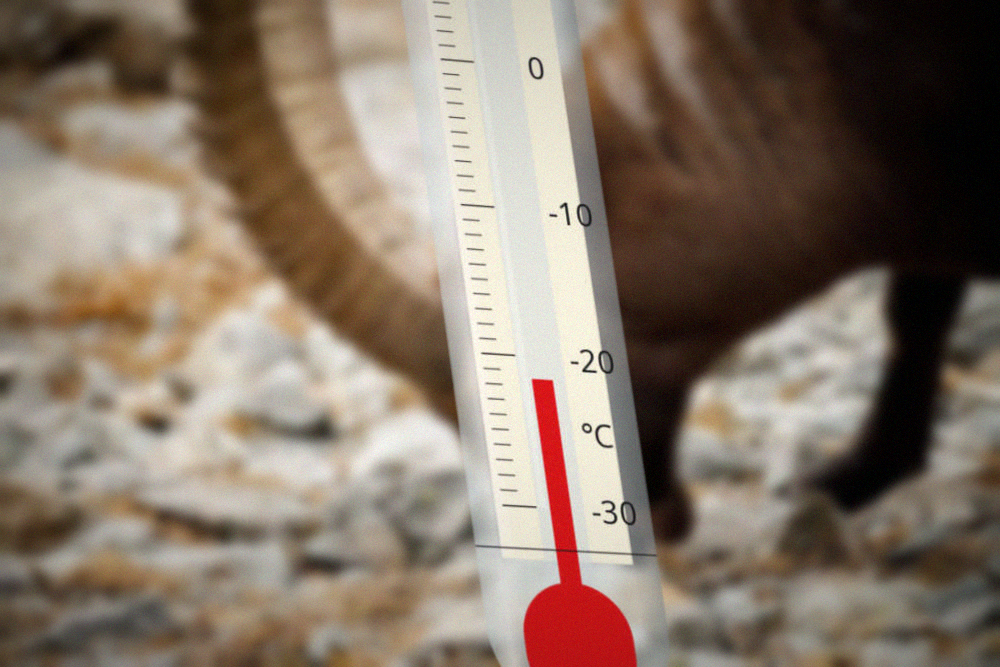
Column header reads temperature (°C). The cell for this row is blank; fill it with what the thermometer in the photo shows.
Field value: -21.5 °C
